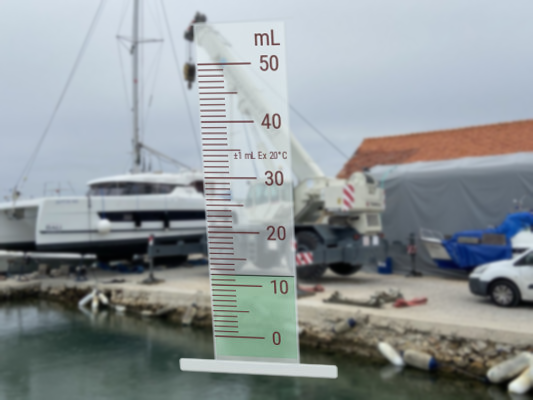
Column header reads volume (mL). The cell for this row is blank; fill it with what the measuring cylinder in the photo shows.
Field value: 12 mL
